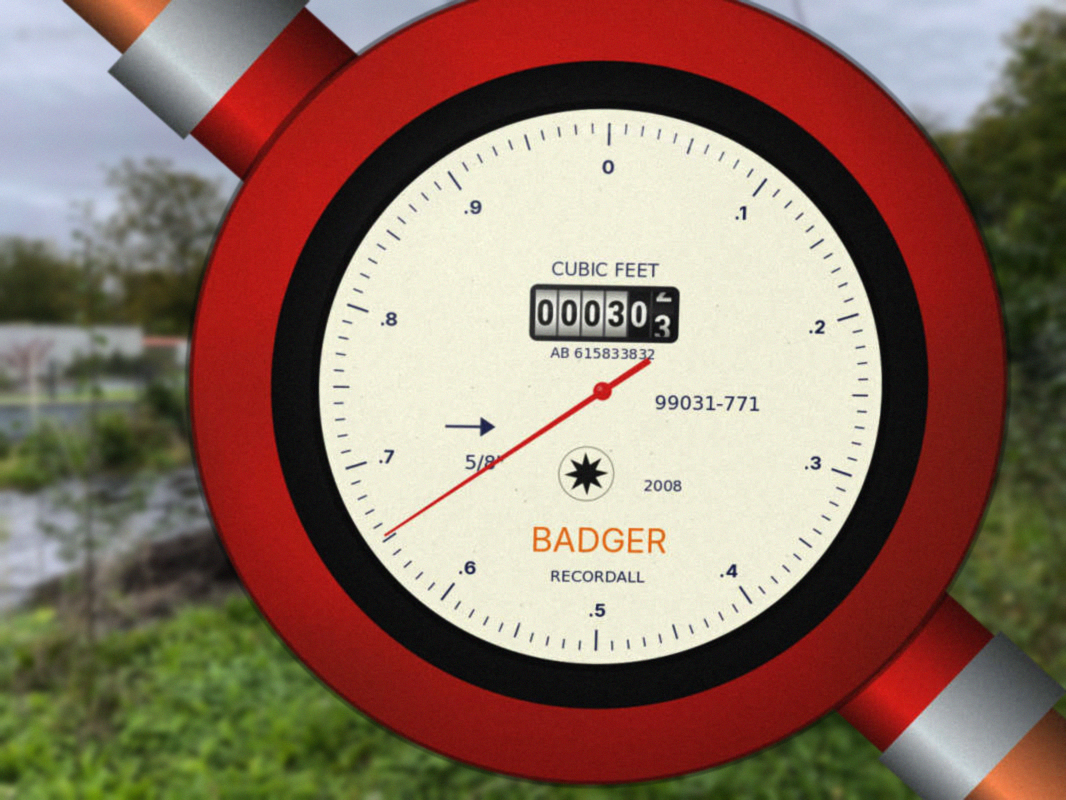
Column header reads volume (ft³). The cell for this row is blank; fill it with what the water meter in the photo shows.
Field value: 302.65 ft³
